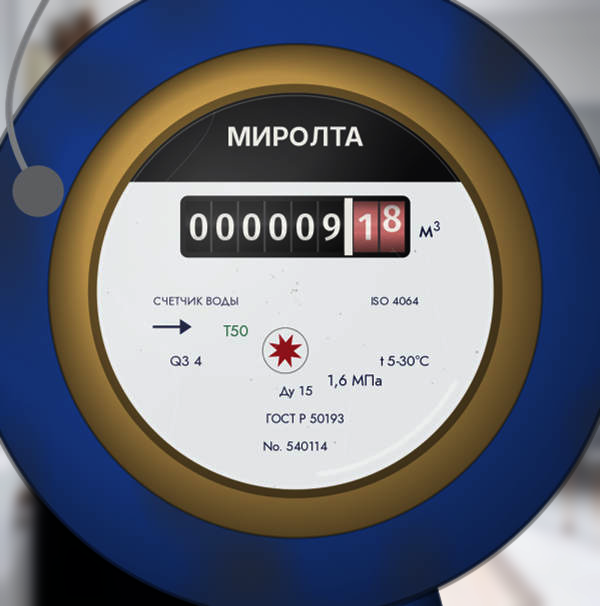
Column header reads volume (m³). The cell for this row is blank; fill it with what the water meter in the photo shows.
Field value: 9.18 m³
